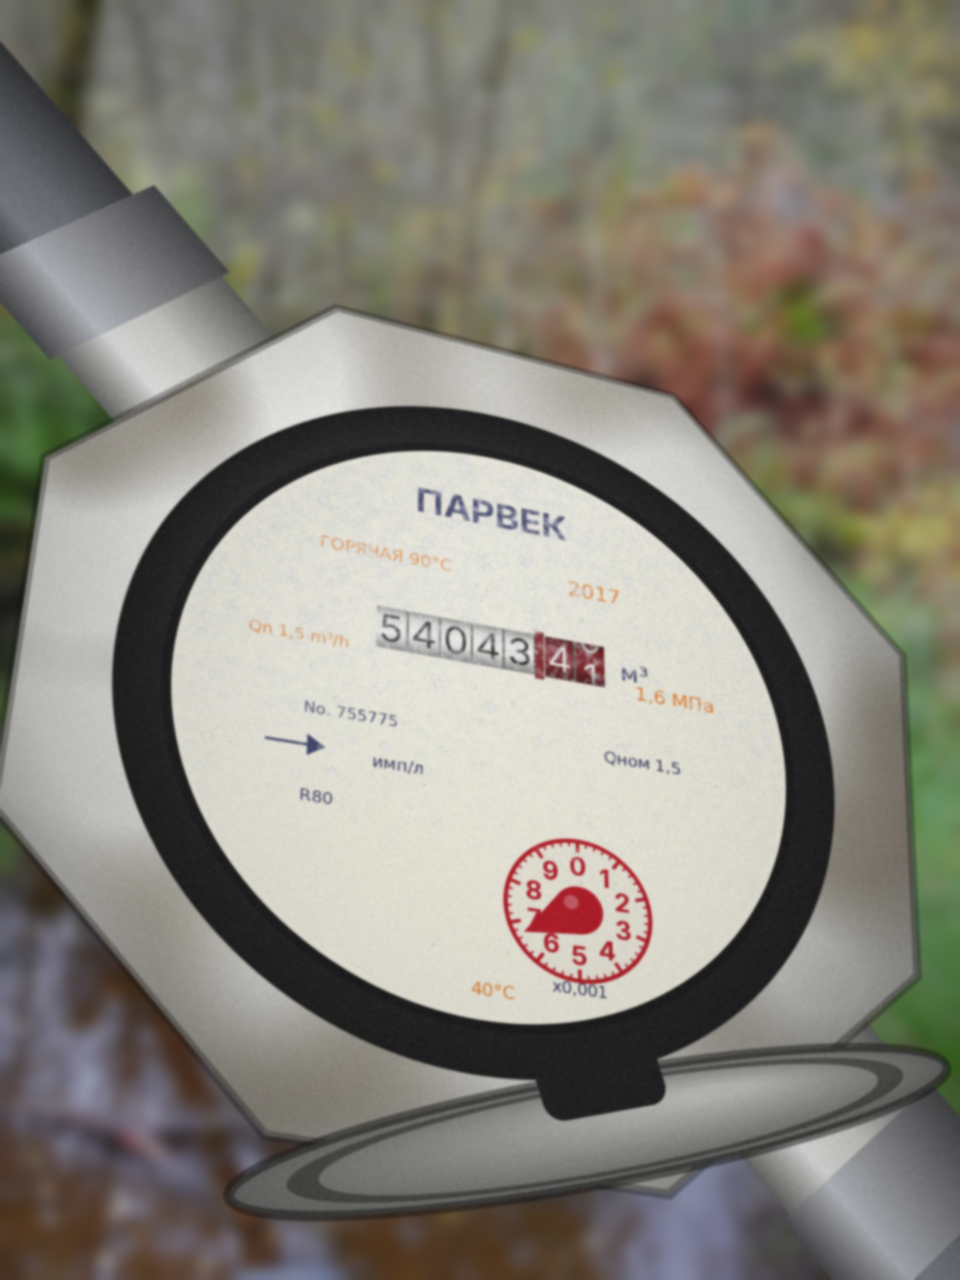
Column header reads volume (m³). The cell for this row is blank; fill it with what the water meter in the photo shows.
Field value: 54043.406 m³
